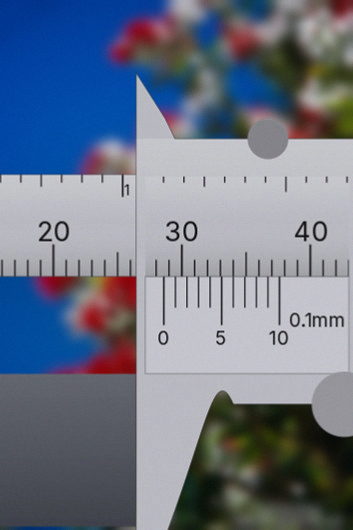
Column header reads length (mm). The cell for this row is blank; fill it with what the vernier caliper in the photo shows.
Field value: 28.6 mm
